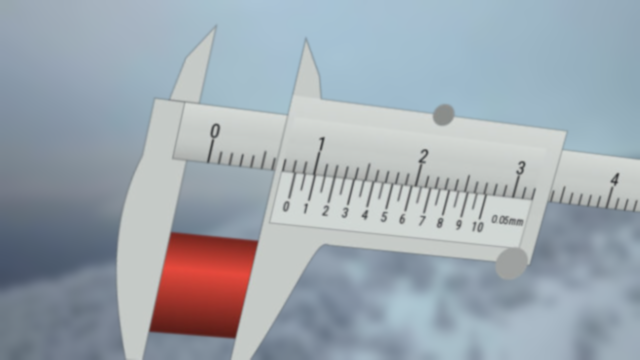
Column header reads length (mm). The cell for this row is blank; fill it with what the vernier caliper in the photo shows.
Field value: 8.2 mm
